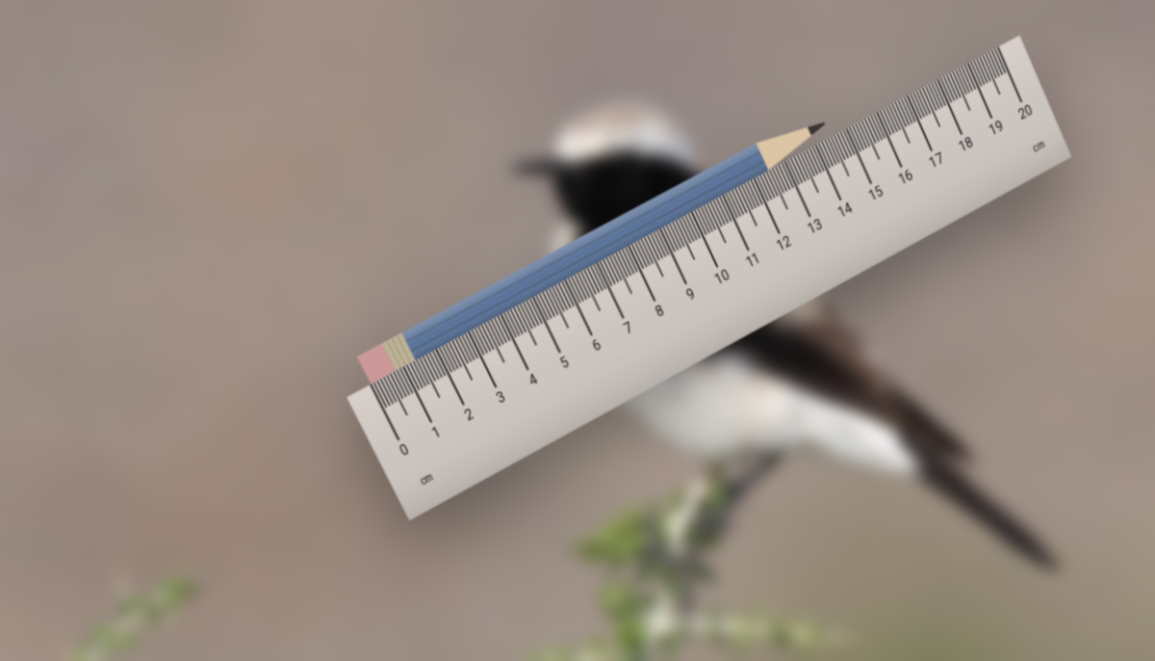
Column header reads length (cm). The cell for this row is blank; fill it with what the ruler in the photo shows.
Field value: 14.5 cm
